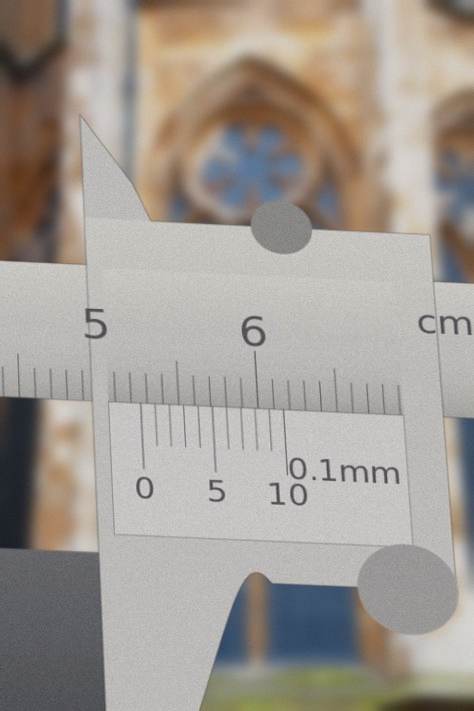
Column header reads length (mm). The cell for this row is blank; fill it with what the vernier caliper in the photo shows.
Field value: 52.6 mm
